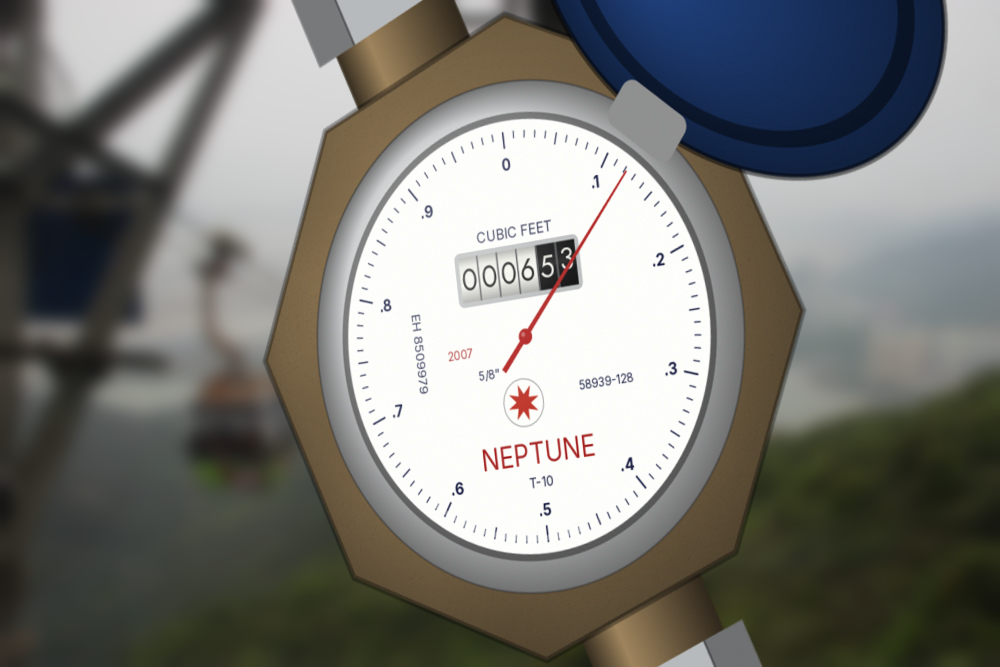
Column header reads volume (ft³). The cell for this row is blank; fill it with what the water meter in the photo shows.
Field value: 653.12 ft³
